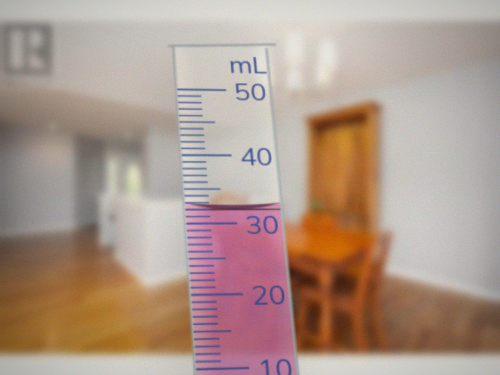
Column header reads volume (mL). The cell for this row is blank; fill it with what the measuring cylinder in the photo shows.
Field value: 32 mL
